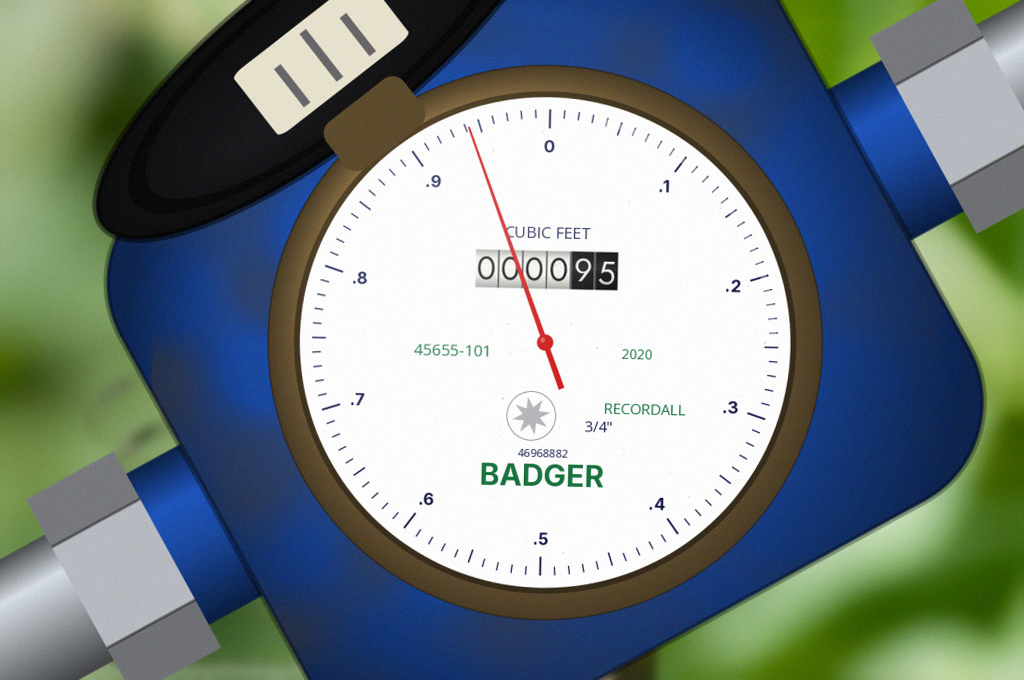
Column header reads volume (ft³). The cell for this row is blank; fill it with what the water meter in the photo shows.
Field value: 94.94 ft³
